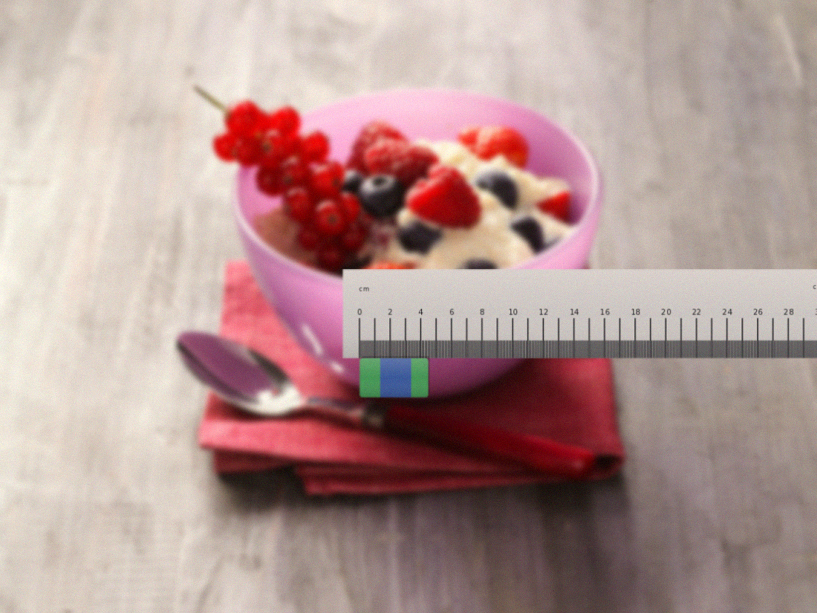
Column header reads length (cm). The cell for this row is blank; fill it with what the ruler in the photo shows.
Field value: 4.5 cm
